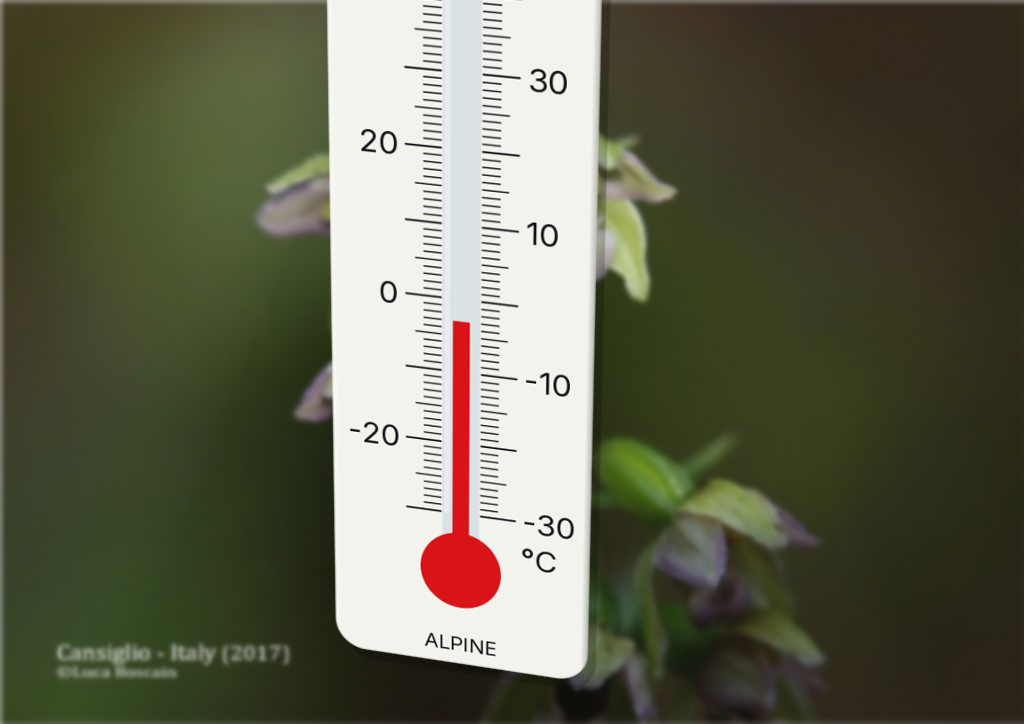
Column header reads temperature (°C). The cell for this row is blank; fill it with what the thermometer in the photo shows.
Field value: -3 °C
